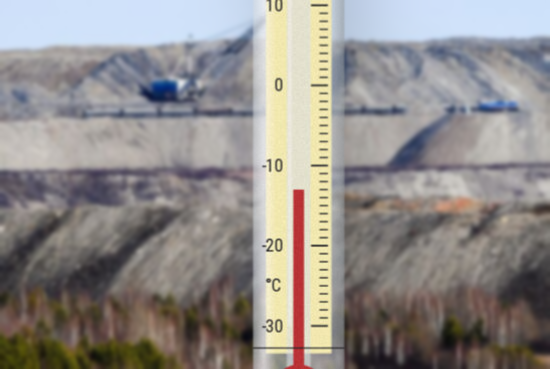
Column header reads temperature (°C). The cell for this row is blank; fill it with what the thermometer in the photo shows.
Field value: -13 °C
